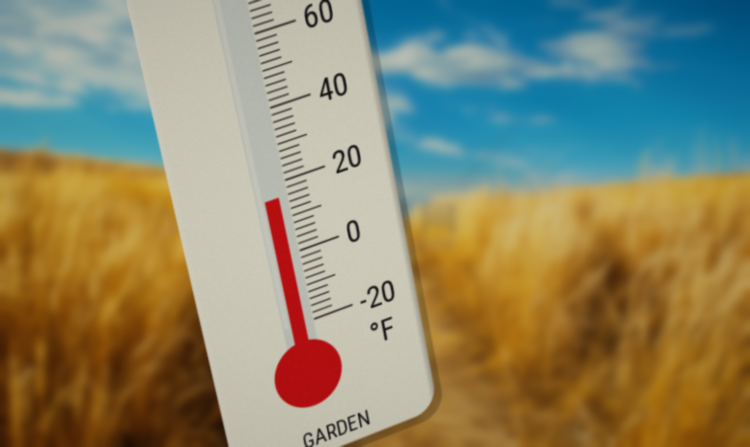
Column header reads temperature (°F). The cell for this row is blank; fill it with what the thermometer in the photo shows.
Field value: 16 °F
